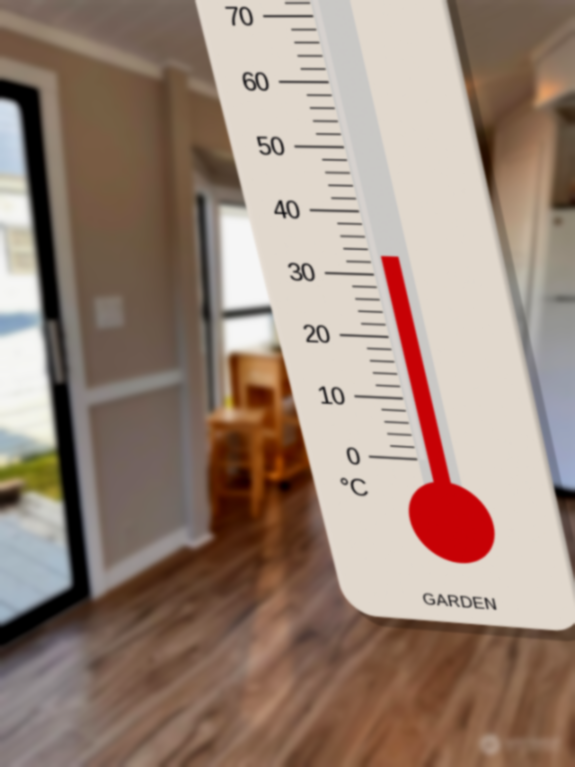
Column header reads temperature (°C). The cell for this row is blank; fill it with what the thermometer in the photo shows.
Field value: 33 °C
